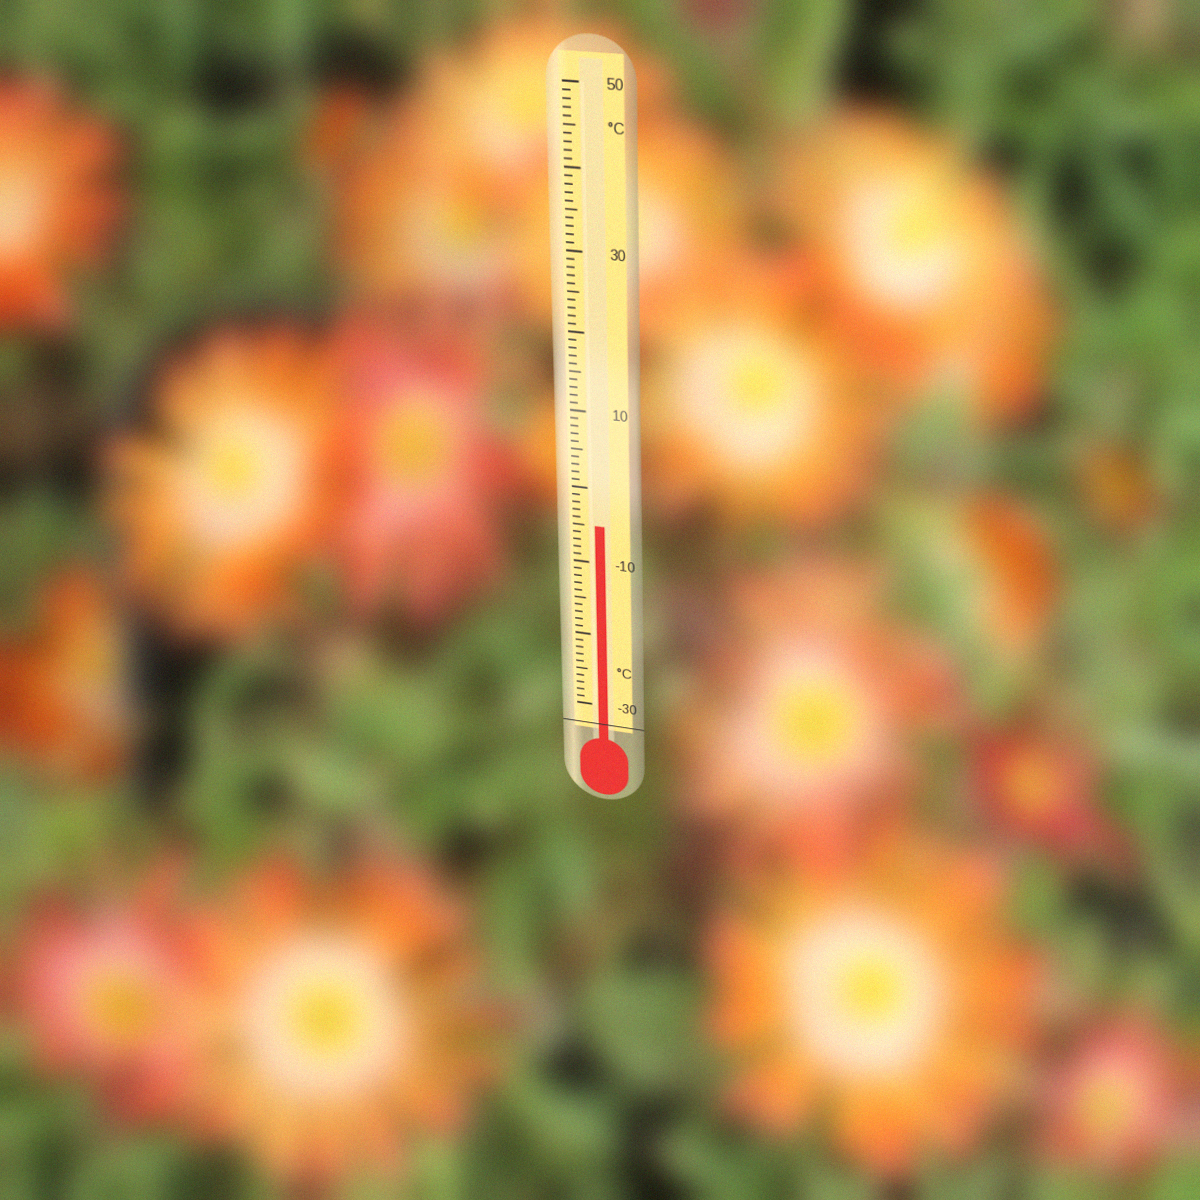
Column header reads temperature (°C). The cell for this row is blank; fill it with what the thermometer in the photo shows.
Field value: -5 °C
